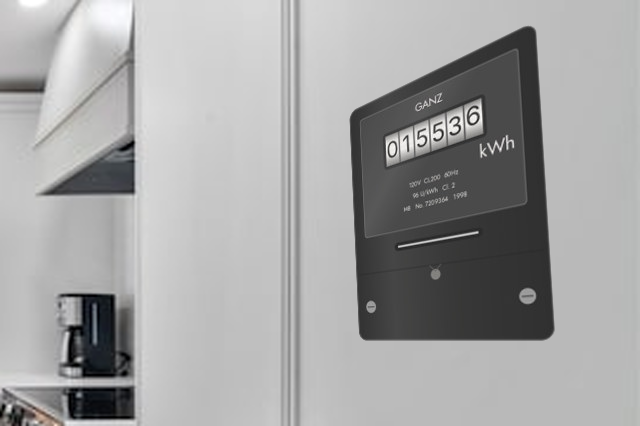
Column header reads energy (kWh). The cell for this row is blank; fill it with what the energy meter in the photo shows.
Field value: 15536 kWh
